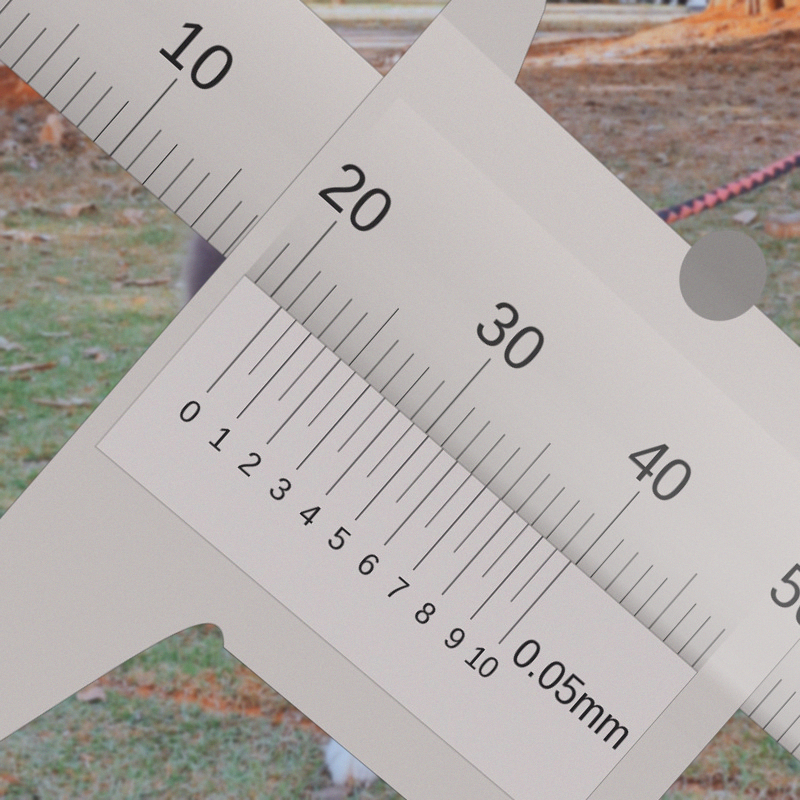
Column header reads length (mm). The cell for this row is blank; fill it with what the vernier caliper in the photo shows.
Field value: 20.7 mm
